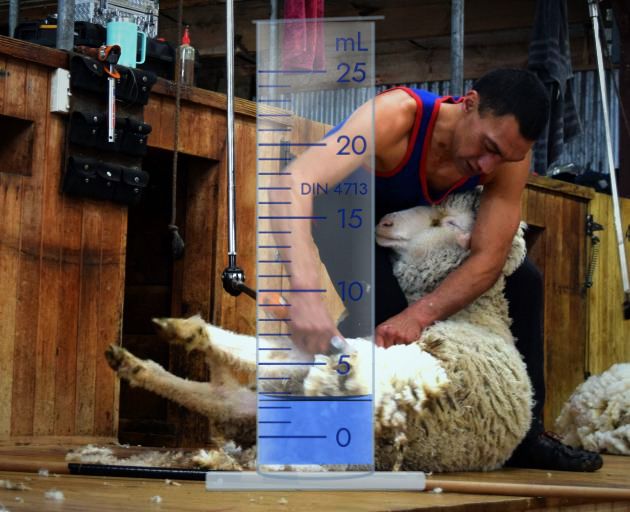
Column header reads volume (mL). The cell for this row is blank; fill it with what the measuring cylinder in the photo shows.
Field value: 2.5 mL
